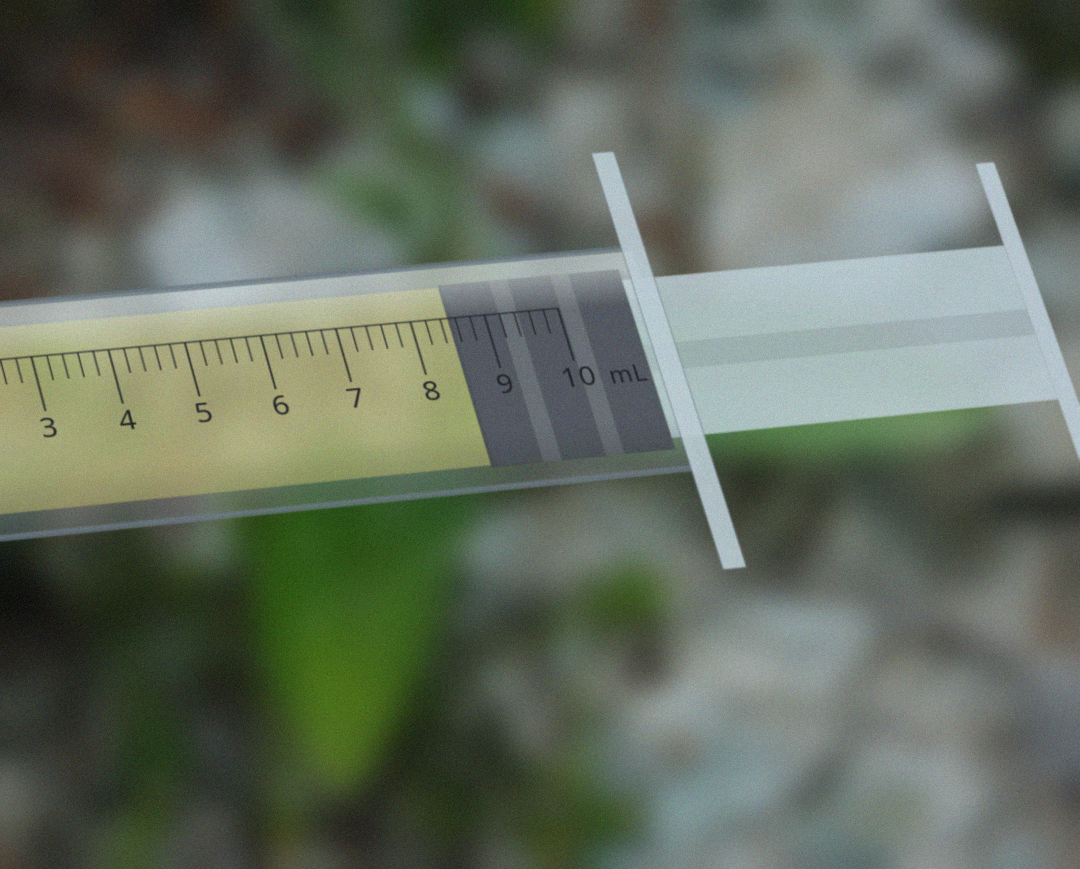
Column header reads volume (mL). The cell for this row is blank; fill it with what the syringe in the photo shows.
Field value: 8.5 mL
